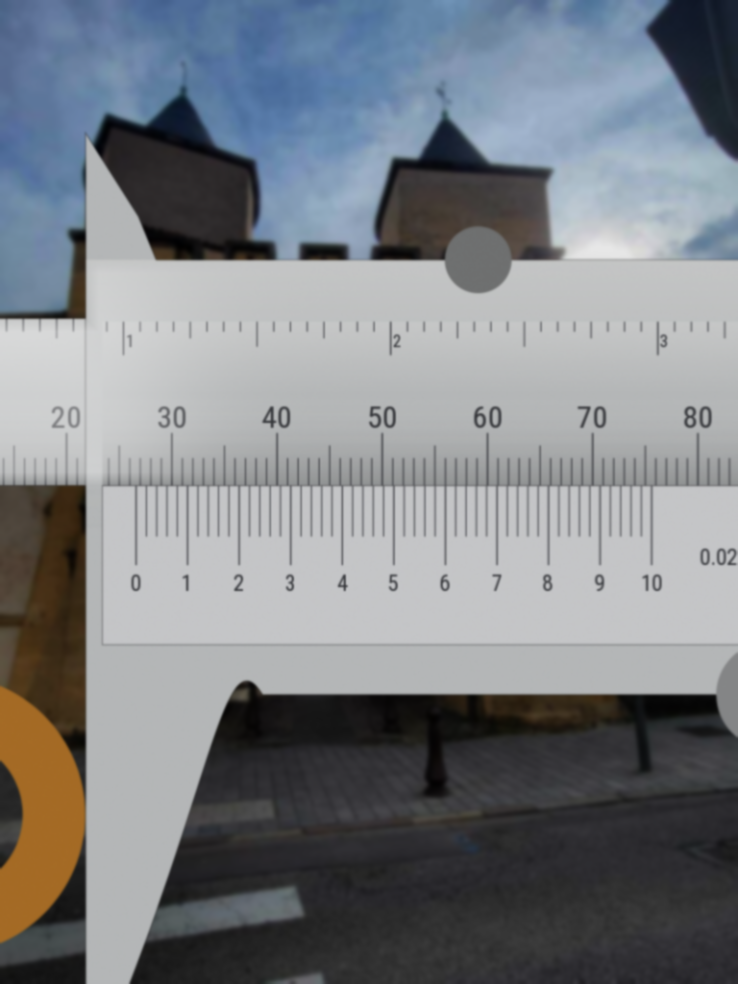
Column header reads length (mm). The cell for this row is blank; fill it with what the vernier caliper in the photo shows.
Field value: 26.6 mm
